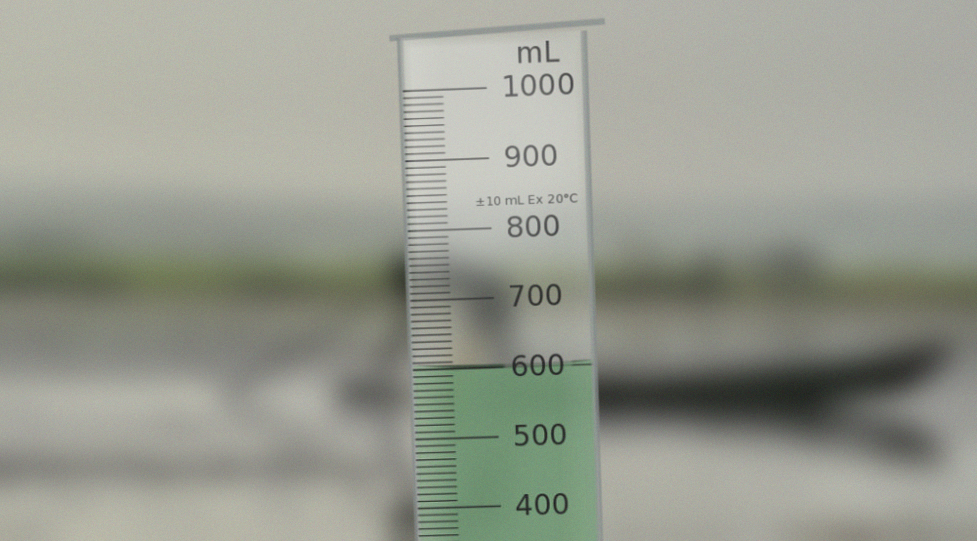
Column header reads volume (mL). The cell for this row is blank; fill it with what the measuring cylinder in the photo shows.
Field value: 600 mL
